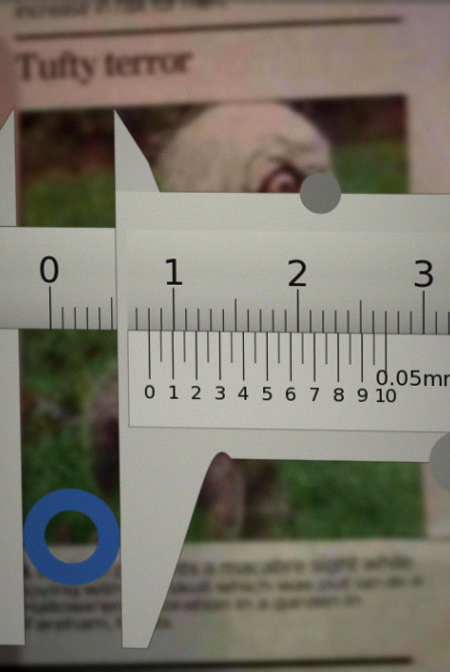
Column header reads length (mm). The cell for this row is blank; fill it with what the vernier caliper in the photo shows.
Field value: 8.0 mm
